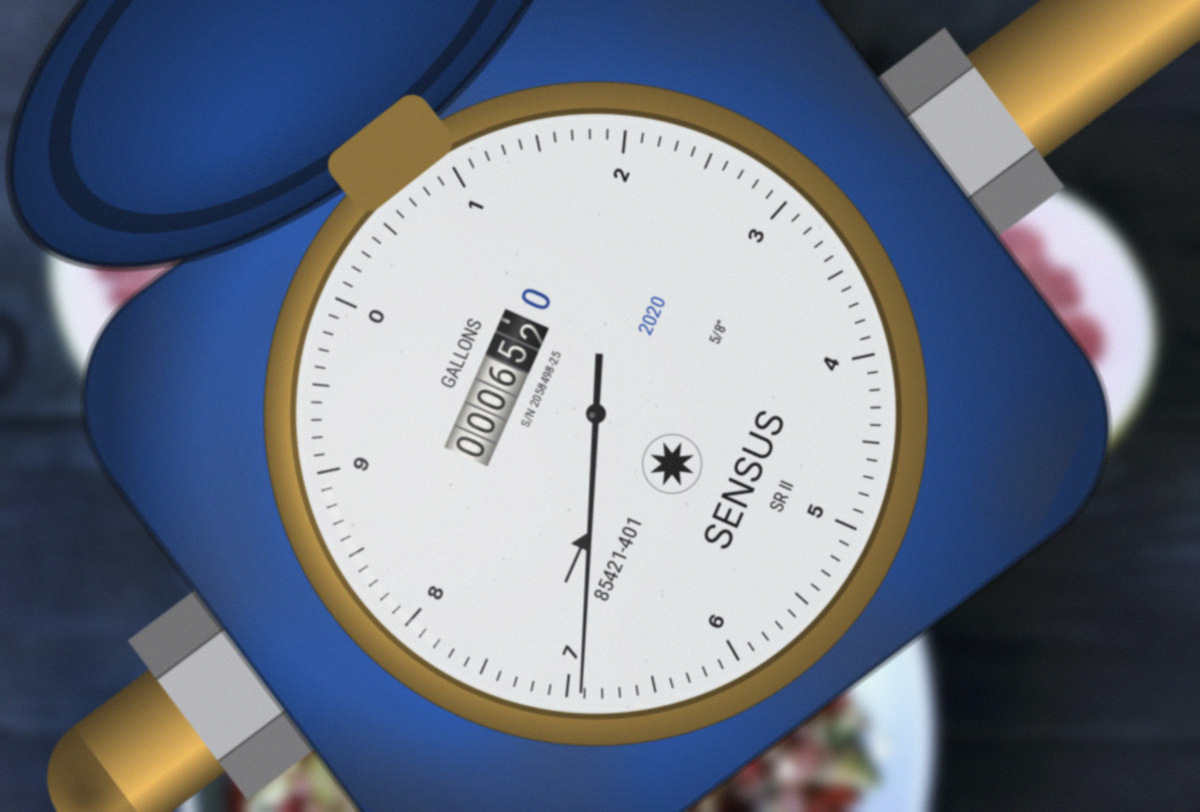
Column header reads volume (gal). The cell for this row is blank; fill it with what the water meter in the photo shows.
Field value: 6516.9 gal
